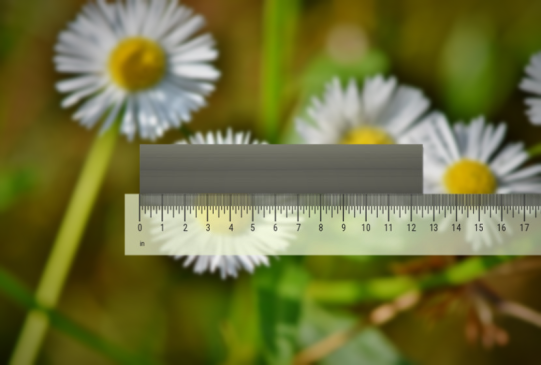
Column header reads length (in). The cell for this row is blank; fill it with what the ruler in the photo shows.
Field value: 12.5 in
